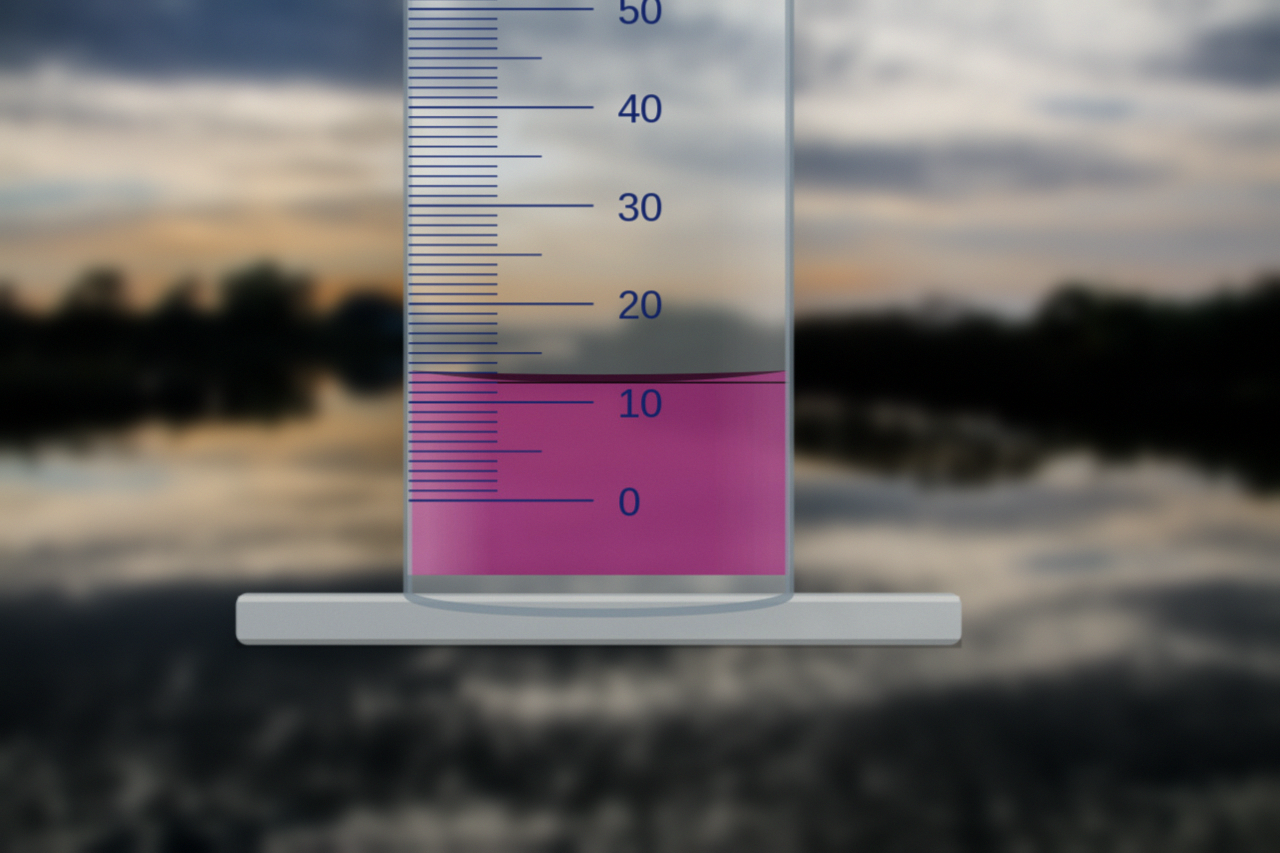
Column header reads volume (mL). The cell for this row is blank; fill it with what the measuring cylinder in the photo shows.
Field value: 12 mL
